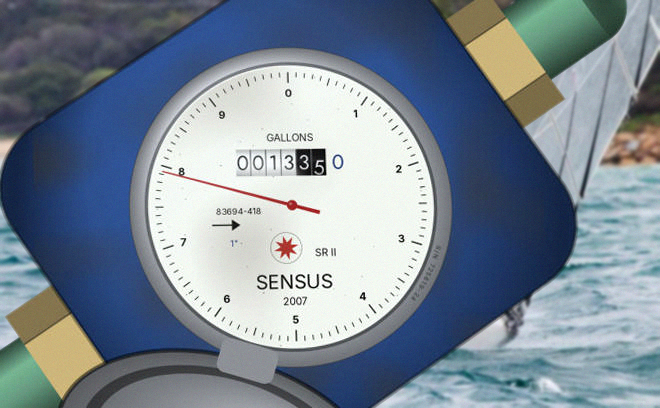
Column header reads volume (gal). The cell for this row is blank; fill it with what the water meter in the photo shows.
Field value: 13347.9 gal
